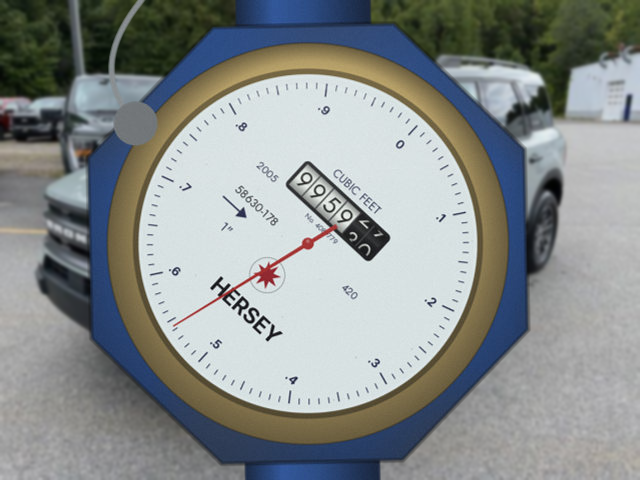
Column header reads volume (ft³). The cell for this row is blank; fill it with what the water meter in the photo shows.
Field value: 995929.54 ft³
